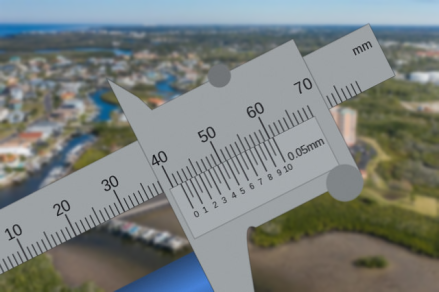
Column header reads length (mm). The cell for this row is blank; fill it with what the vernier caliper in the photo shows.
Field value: 41.6 mm
